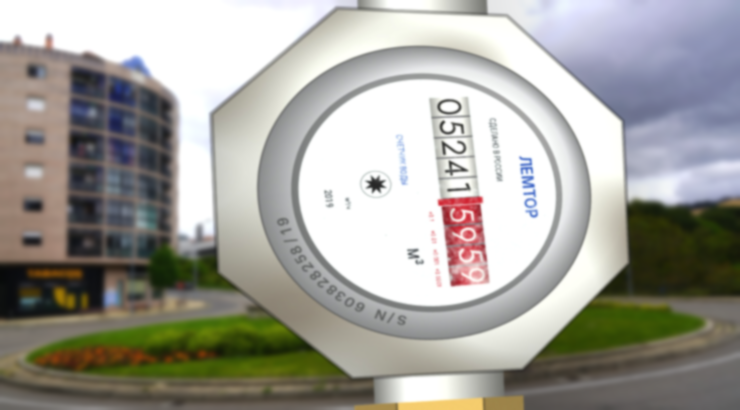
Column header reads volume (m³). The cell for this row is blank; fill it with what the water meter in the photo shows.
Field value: 5241.5959 m³
